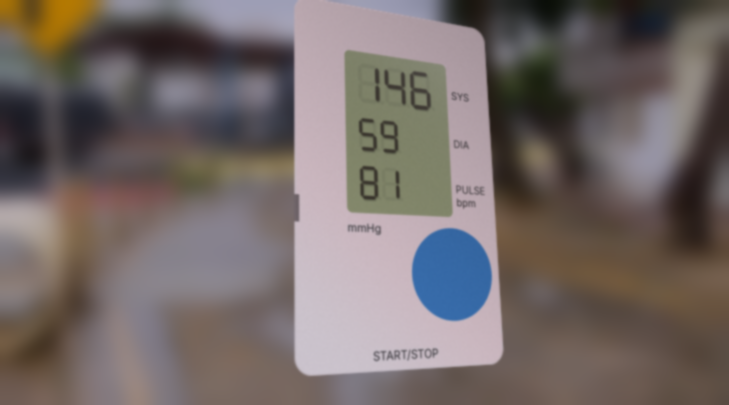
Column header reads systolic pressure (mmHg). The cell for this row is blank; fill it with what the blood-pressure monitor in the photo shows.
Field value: 146 mmHg
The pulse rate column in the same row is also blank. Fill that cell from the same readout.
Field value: 81 bpm
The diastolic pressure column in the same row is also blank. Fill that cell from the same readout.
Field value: 59 mmHg
